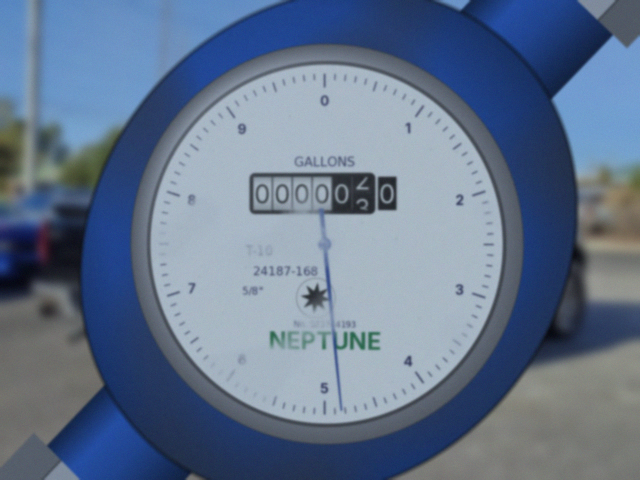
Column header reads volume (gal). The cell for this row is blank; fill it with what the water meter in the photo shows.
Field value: 24.8 gal
